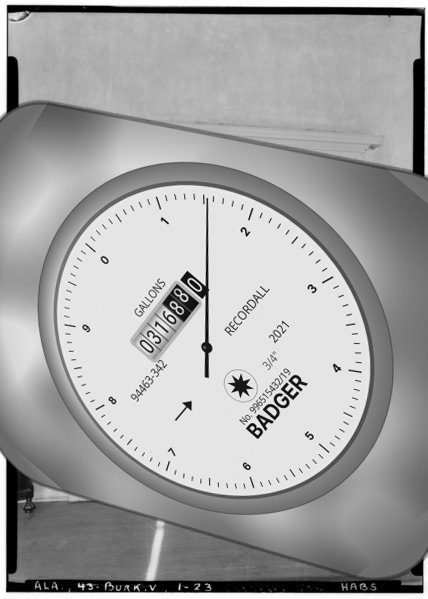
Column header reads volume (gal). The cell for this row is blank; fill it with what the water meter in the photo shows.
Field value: 316881.5 gal
